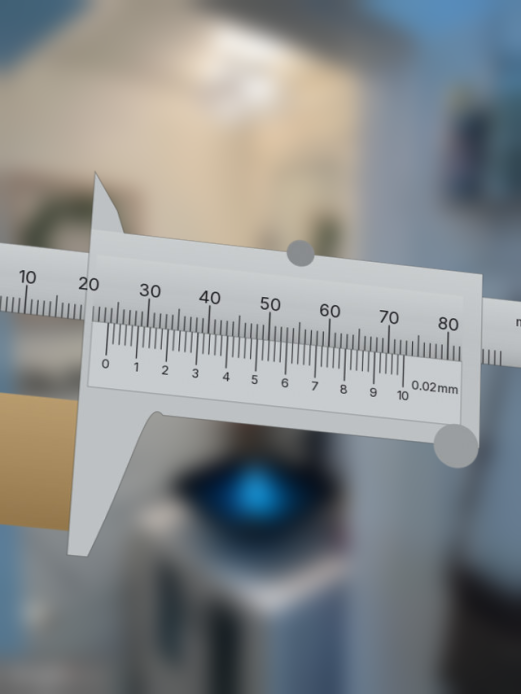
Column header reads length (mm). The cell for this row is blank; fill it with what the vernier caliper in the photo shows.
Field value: 23.6 mm
